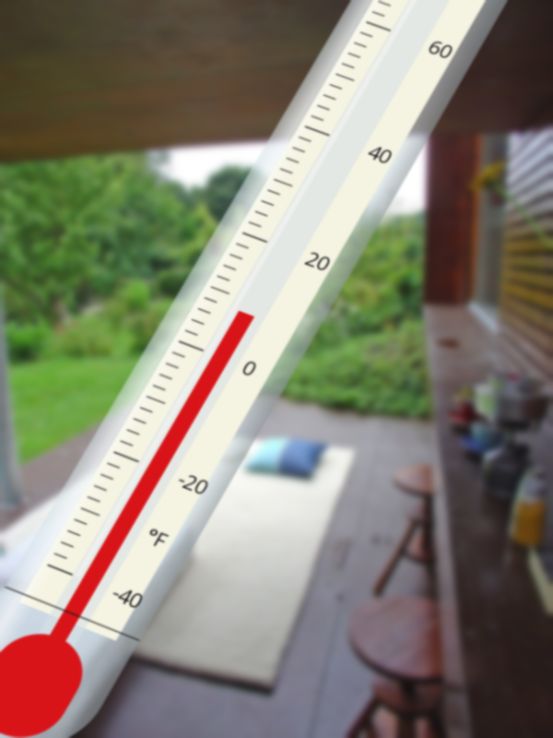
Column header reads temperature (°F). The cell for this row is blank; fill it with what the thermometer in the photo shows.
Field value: 8 °F
